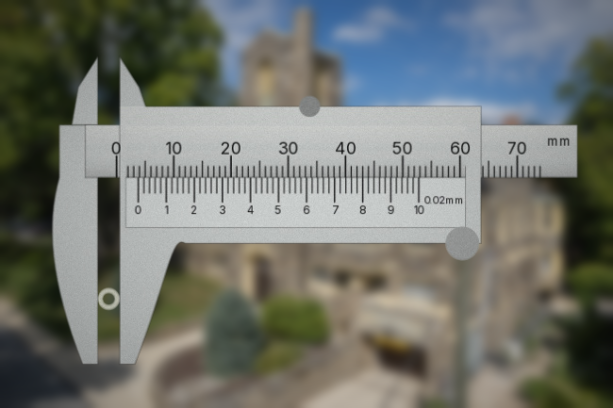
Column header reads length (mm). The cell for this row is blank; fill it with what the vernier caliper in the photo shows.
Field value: 3.8 mm
